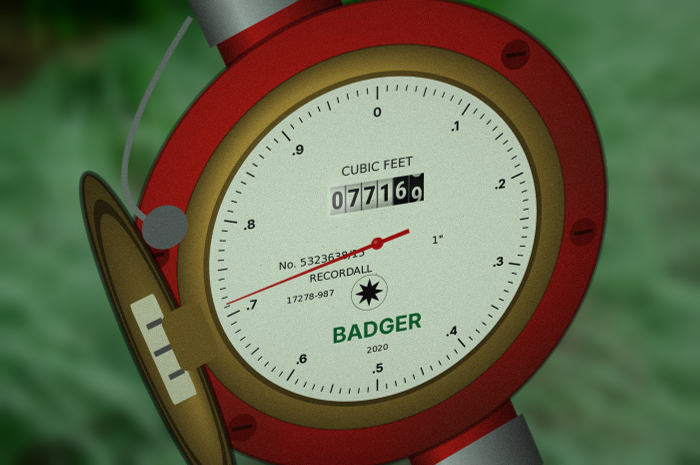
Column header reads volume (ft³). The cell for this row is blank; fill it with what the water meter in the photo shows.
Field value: 77168.71 ft³
